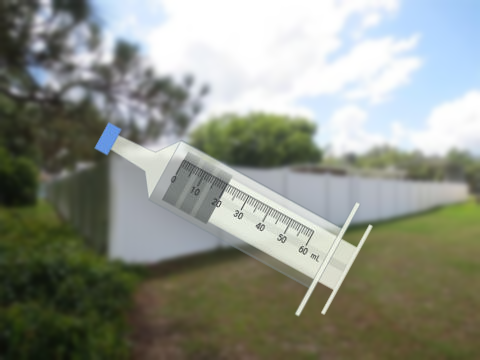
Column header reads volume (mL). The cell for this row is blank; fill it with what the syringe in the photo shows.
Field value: 0 mL
